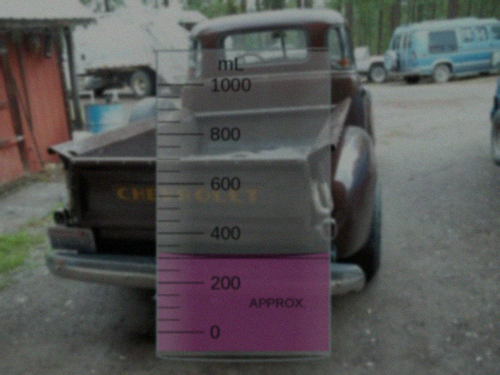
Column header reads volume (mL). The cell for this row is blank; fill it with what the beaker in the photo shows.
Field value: 300 mL
